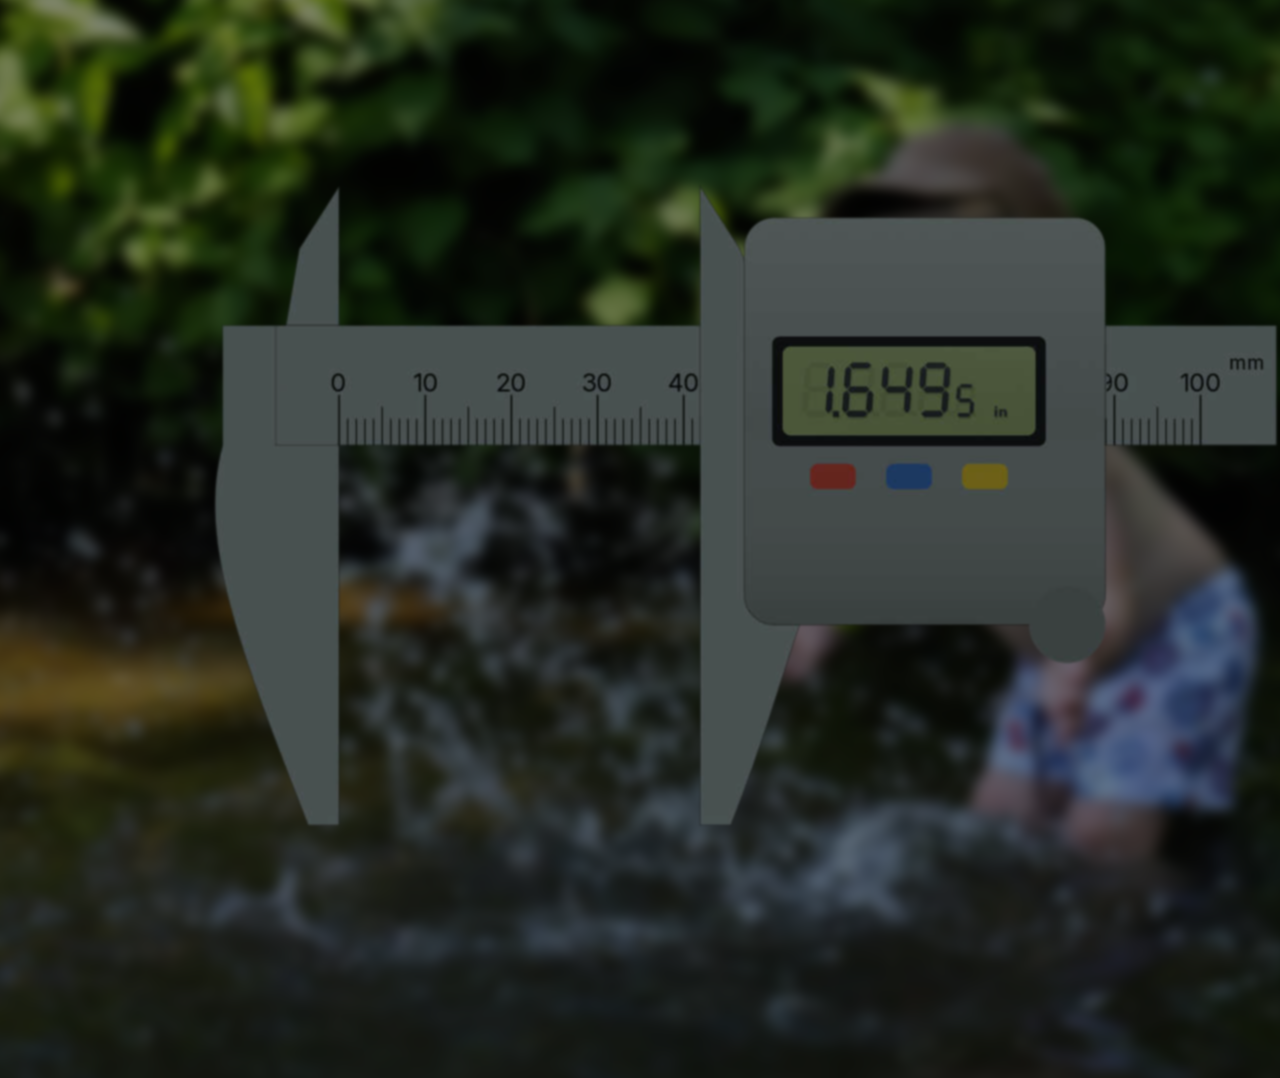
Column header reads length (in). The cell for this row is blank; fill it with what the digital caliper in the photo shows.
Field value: 1.6495 in
